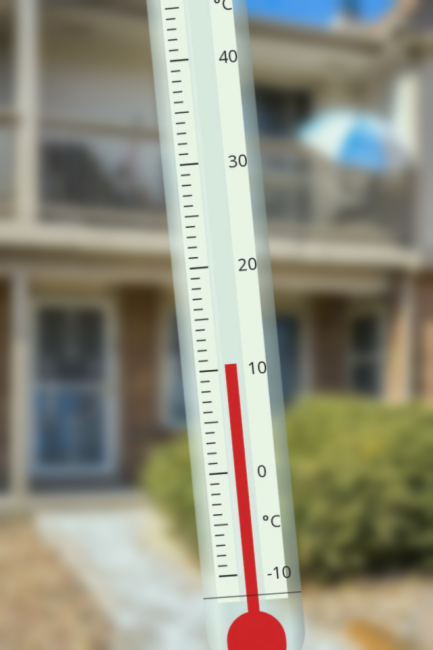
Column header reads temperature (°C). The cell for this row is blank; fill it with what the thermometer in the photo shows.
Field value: 10.5 °C
